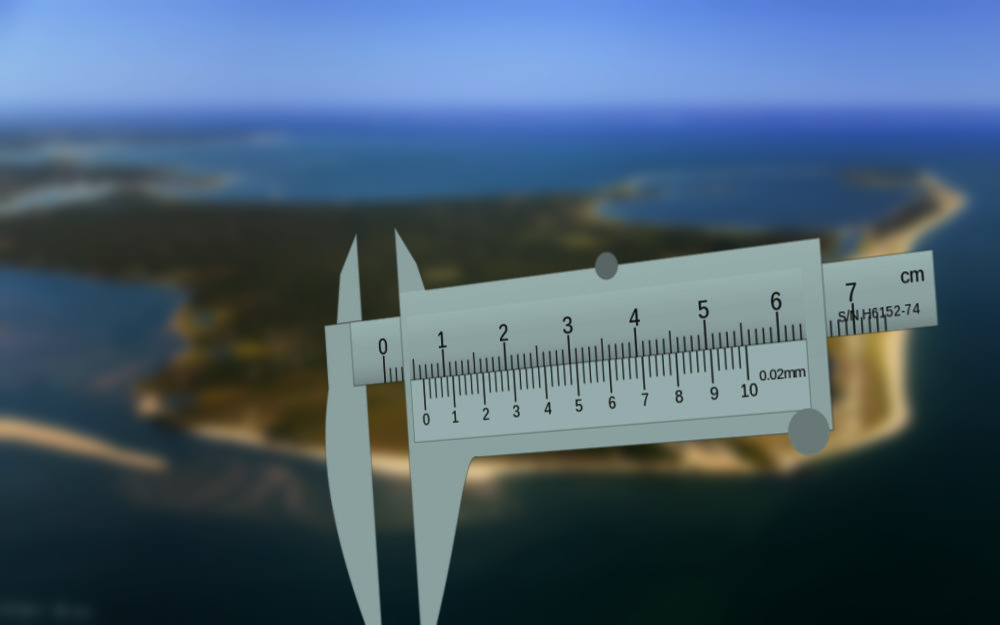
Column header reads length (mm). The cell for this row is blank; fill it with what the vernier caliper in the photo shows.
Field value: 6.5 mm
